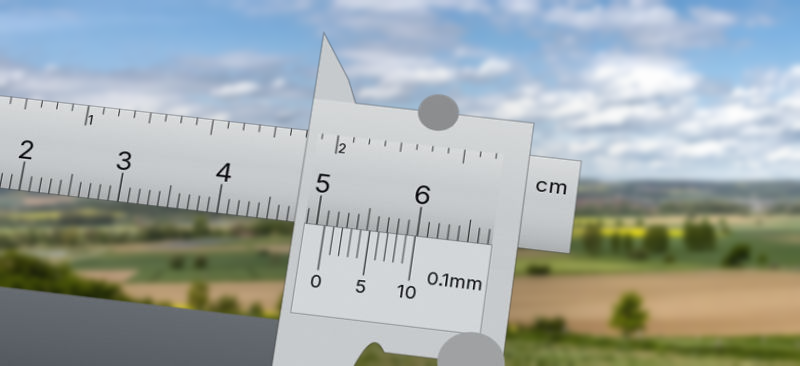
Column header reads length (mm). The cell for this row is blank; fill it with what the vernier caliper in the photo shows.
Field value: 50.8 mm
